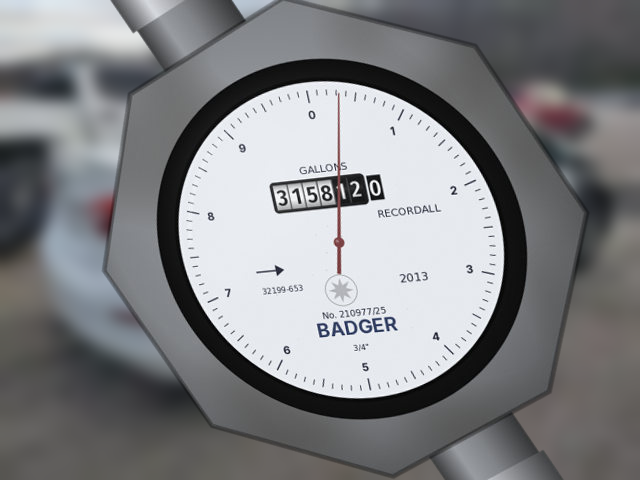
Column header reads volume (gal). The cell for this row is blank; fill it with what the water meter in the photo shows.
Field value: 3158120.3 gal
